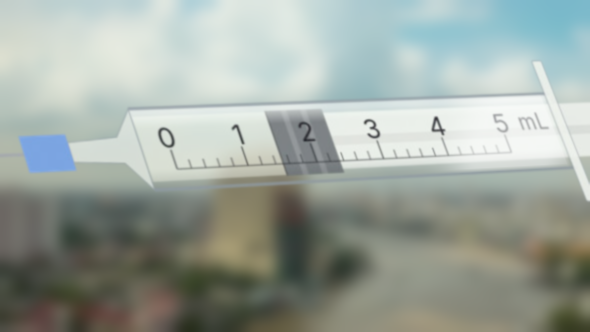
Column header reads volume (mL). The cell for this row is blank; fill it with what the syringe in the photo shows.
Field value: 1.5 mL
